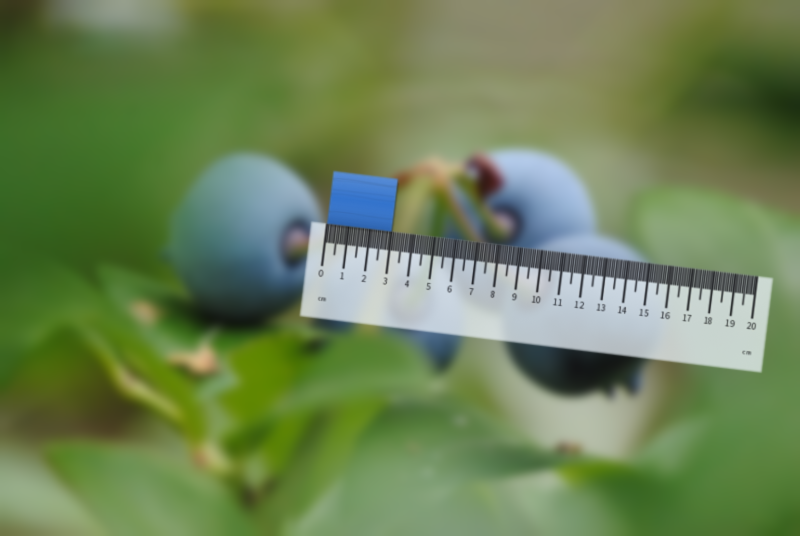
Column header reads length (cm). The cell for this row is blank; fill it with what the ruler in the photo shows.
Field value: 3 cm
